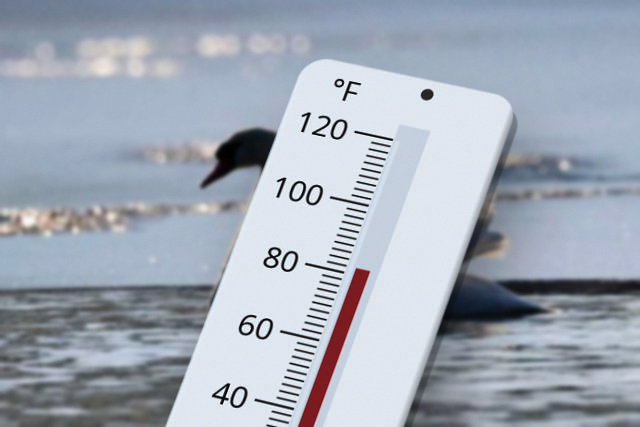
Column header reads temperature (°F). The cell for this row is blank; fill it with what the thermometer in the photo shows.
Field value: 82 °F
